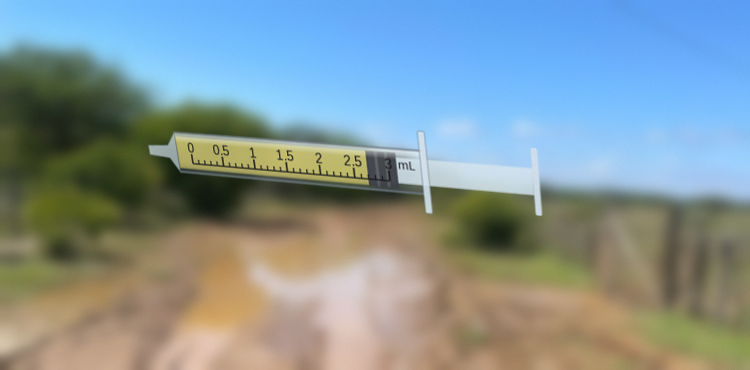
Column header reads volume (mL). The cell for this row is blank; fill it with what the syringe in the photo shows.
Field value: 2.7 mL
